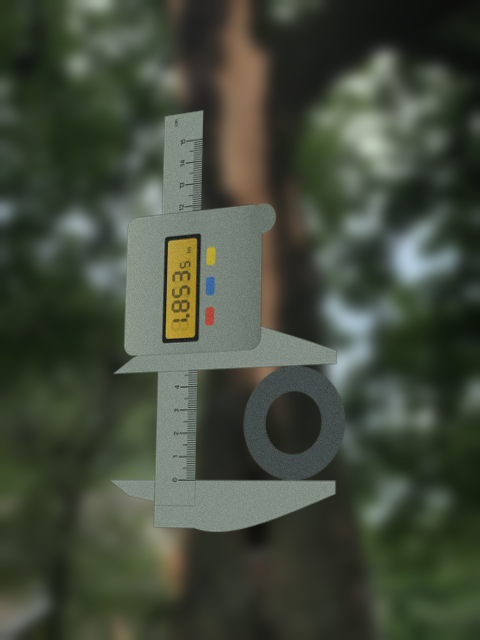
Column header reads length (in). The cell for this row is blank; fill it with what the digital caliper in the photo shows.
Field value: 1.8535 in
